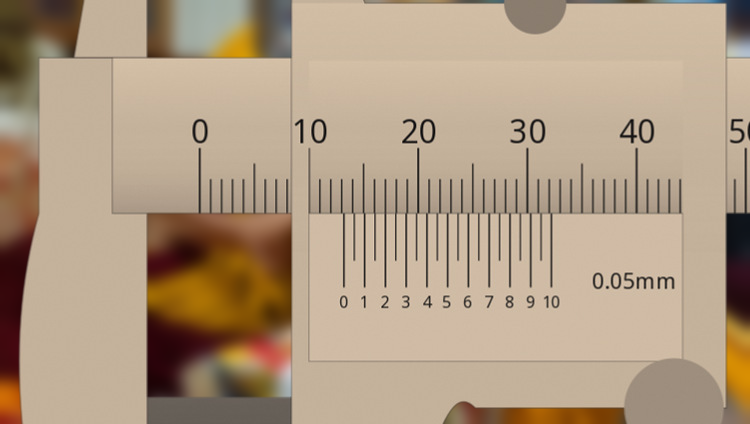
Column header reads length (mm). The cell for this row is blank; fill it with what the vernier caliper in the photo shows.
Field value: 13.2 mm
